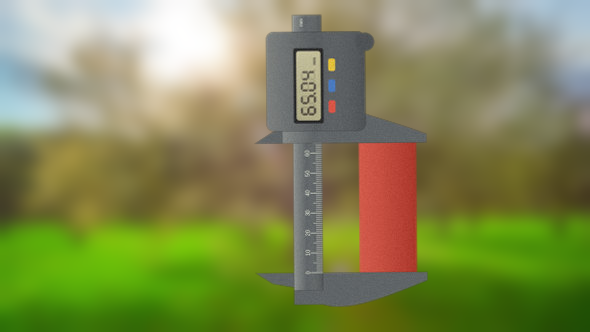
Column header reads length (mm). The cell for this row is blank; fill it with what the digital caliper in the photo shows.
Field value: 65.04 mm
